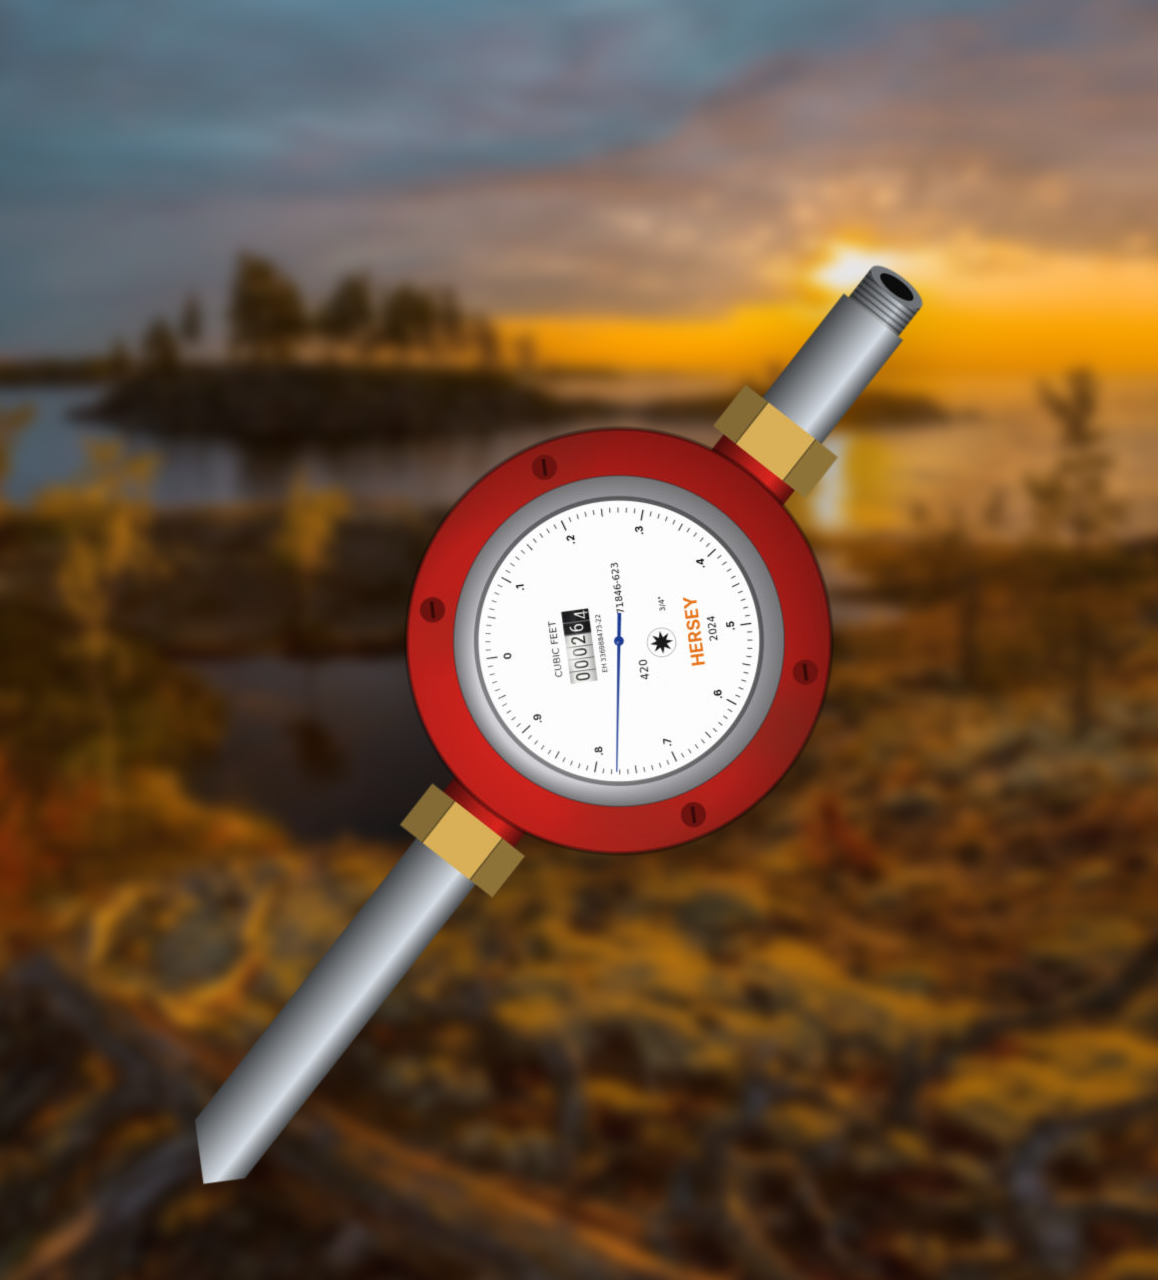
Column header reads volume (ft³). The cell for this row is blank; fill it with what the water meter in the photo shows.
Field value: 263.77 ft³
